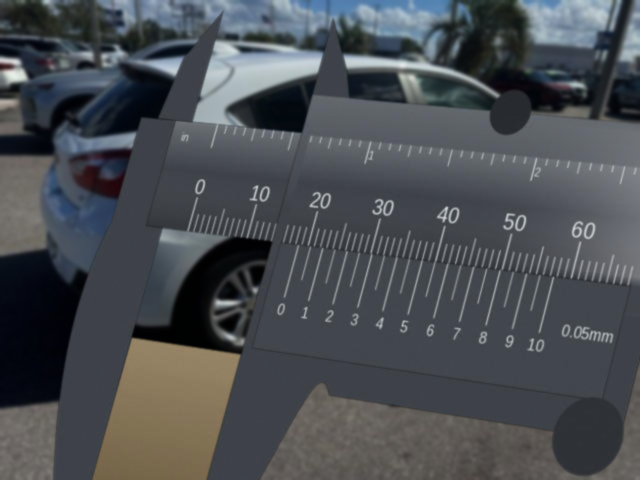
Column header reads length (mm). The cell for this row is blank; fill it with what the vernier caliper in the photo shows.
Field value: 18.5 mm
